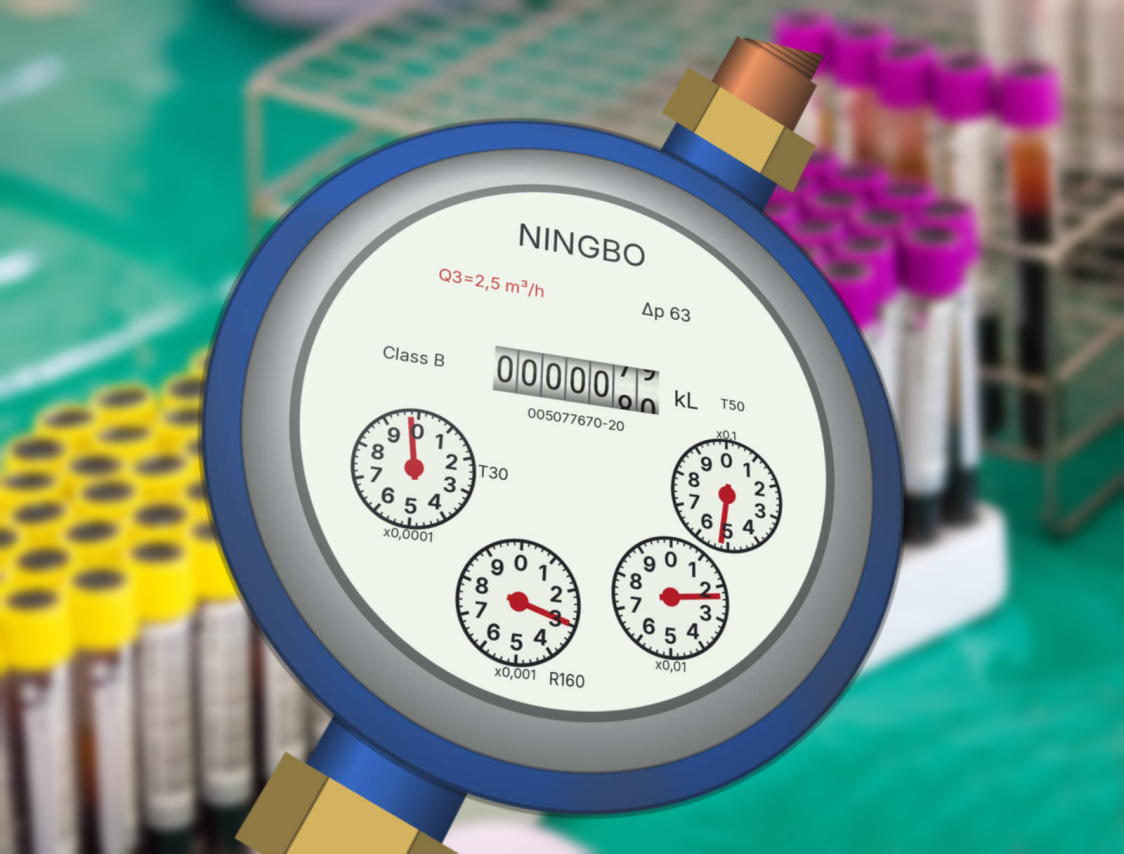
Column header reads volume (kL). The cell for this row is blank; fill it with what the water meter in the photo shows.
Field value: 79.5229 kL
